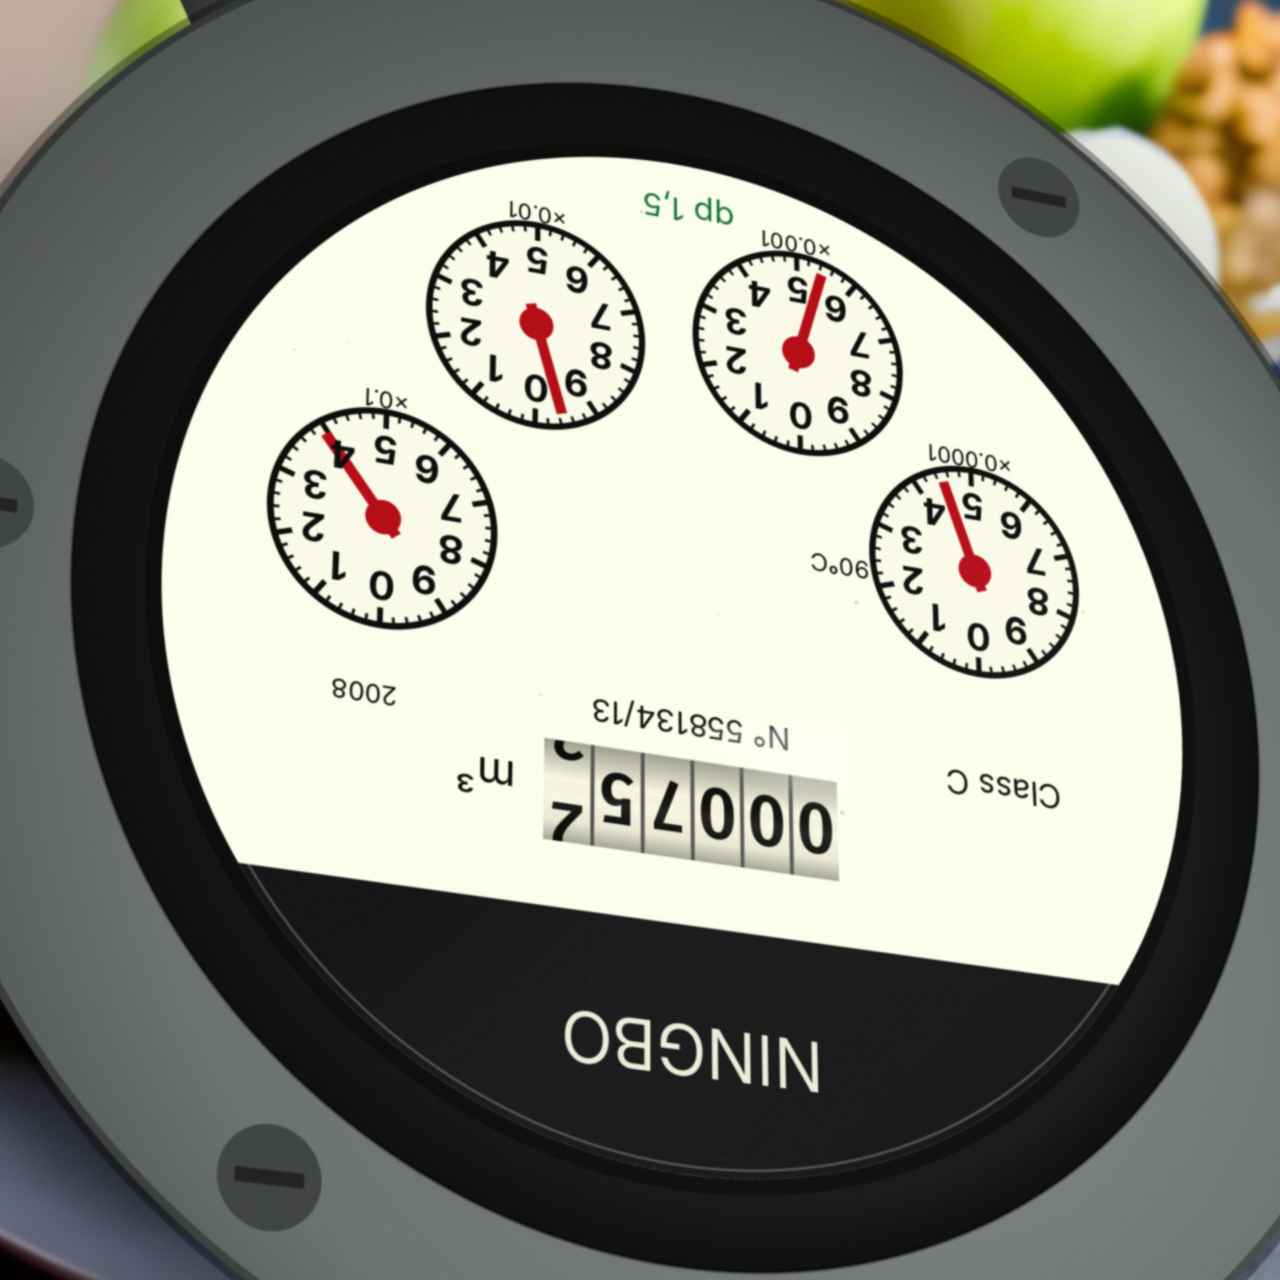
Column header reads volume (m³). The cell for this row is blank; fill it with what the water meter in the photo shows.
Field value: 752.3954 m³
